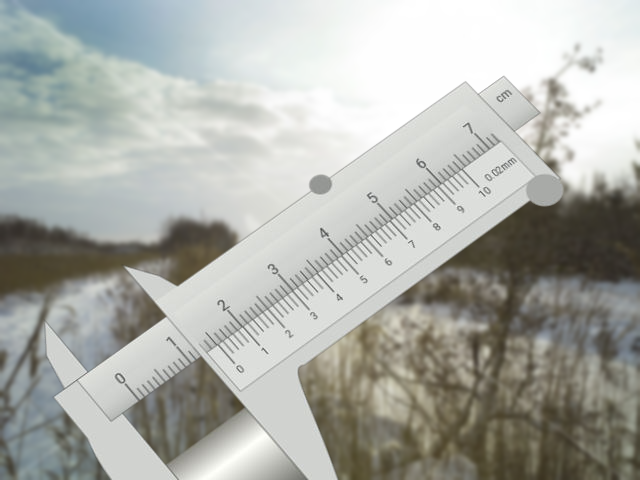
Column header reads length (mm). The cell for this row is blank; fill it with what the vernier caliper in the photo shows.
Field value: 15.2 mm
